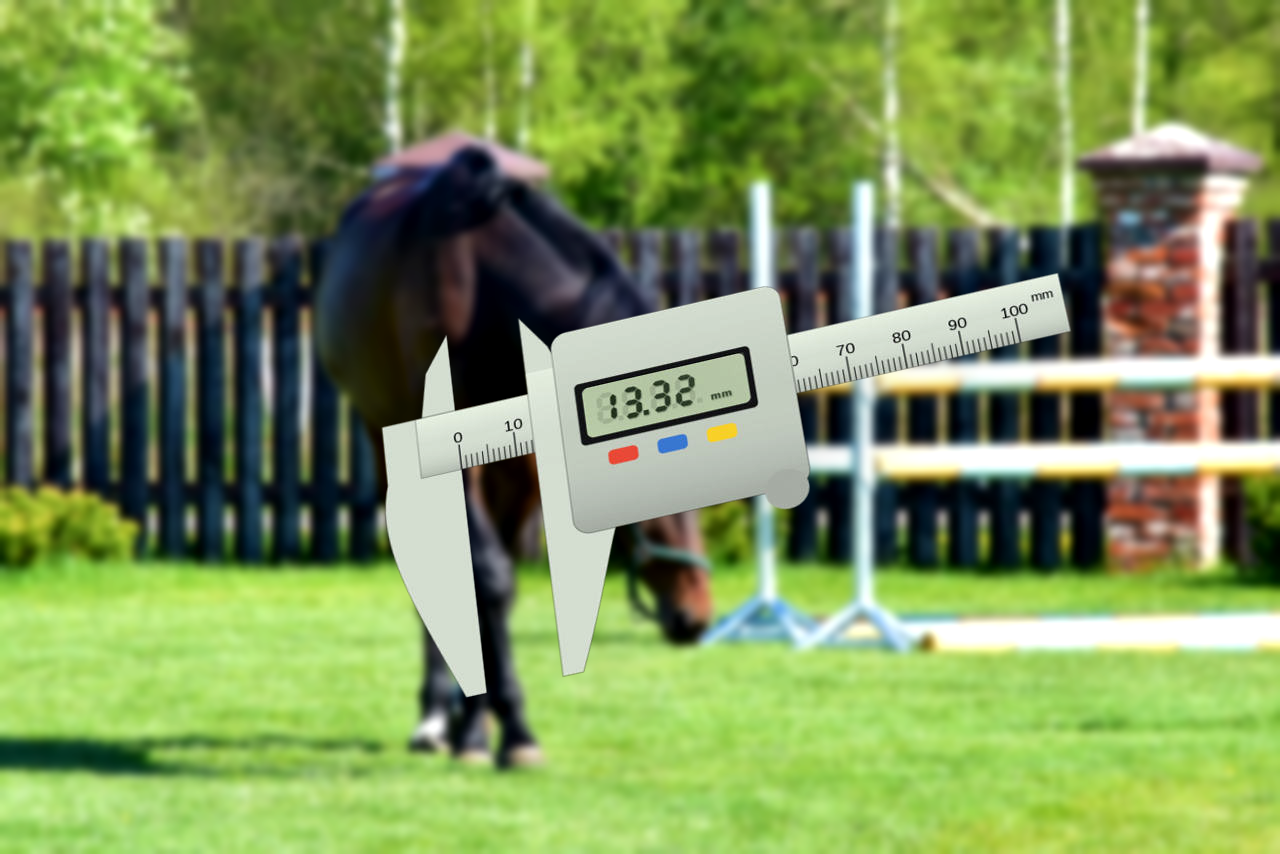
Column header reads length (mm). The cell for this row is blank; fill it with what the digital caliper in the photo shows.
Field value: 13.32 mm
